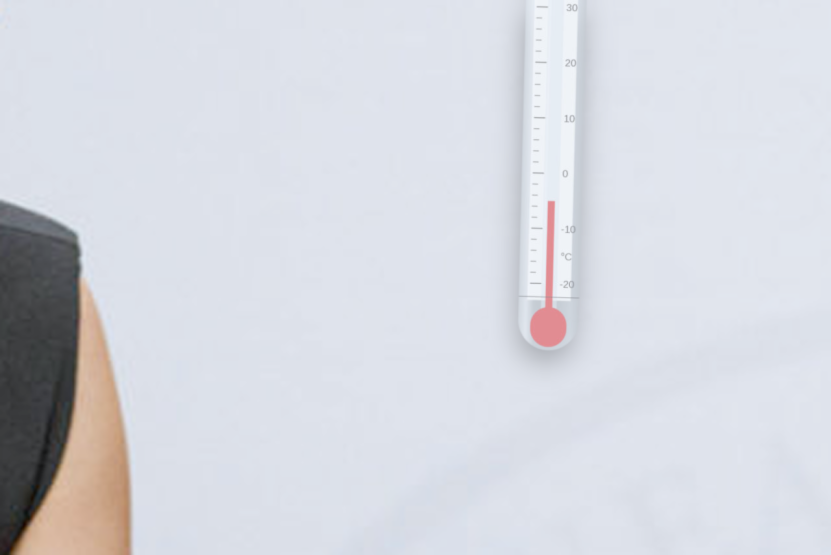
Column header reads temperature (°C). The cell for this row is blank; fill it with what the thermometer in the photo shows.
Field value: -5 °C
